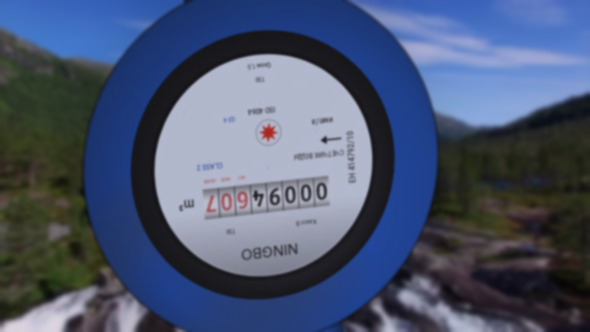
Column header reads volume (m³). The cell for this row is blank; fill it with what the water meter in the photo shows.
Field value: 94.607 m³
